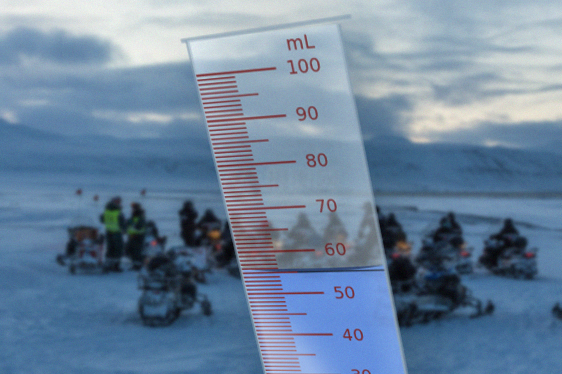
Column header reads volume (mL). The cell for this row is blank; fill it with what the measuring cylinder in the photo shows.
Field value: 55 mL
